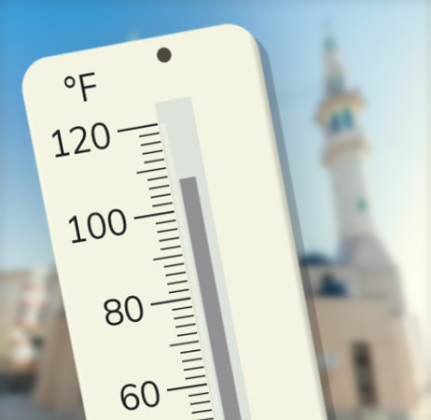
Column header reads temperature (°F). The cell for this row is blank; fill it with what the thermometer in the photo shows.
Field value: 107 °F
